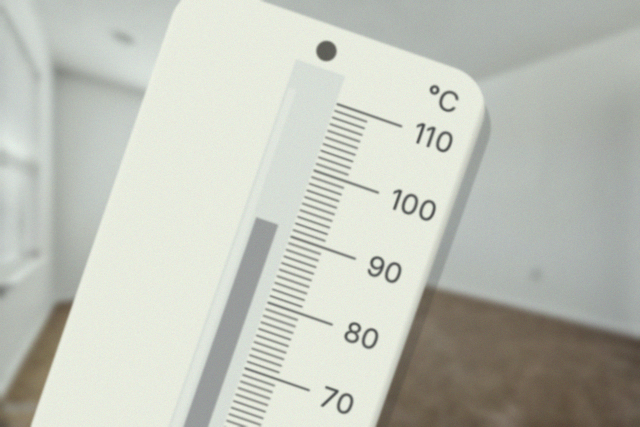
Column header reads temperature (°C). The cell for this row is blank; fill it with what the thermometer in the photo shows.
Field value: 91 °C
